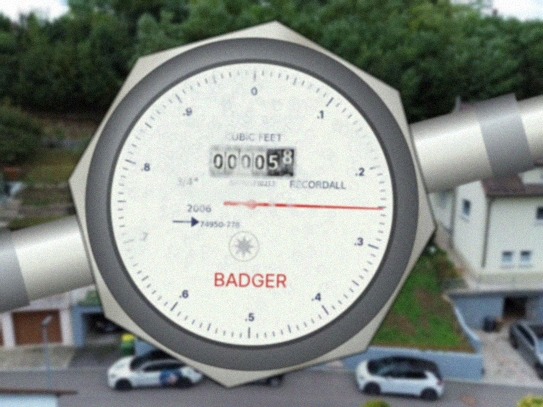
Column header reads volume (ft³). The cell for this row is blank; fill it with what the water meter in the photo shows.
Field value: 58.25 ft³
